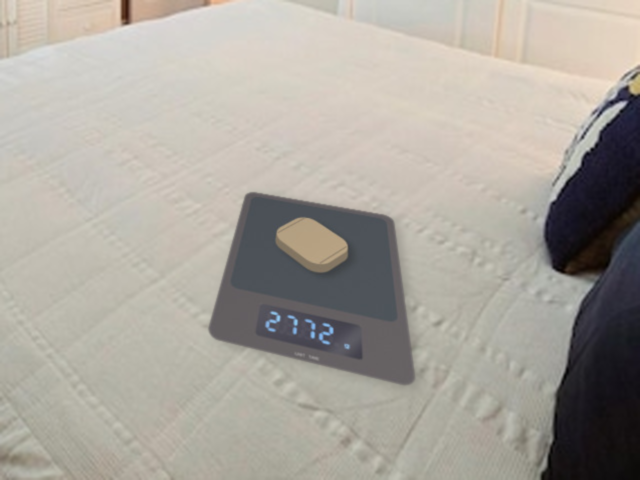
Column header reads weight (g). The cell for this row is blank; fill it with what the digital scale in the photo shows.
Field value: 2772 g
